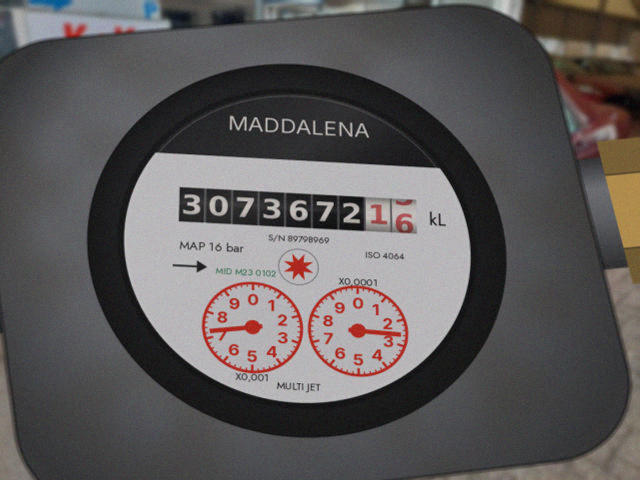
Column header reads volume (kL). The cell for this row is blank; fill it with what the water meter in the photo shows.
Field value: 3073672.1572 kL
